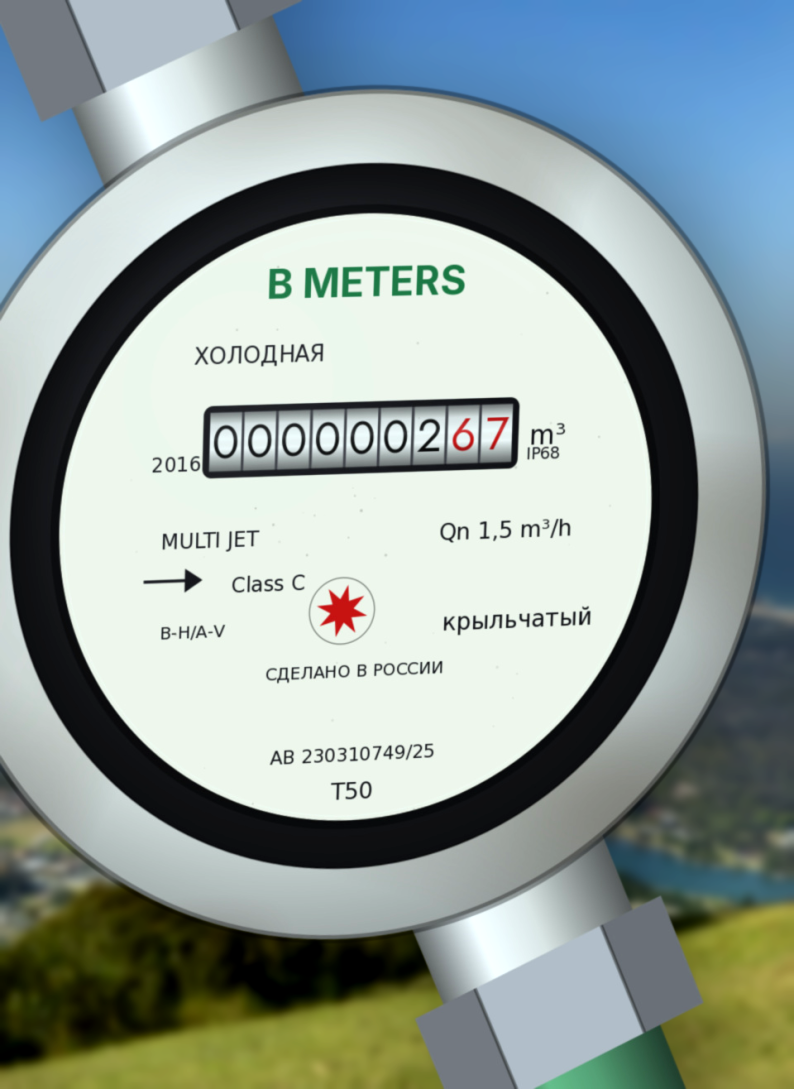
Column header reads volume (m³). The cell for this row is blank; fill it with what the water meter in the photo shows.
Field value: 2.67 m³
